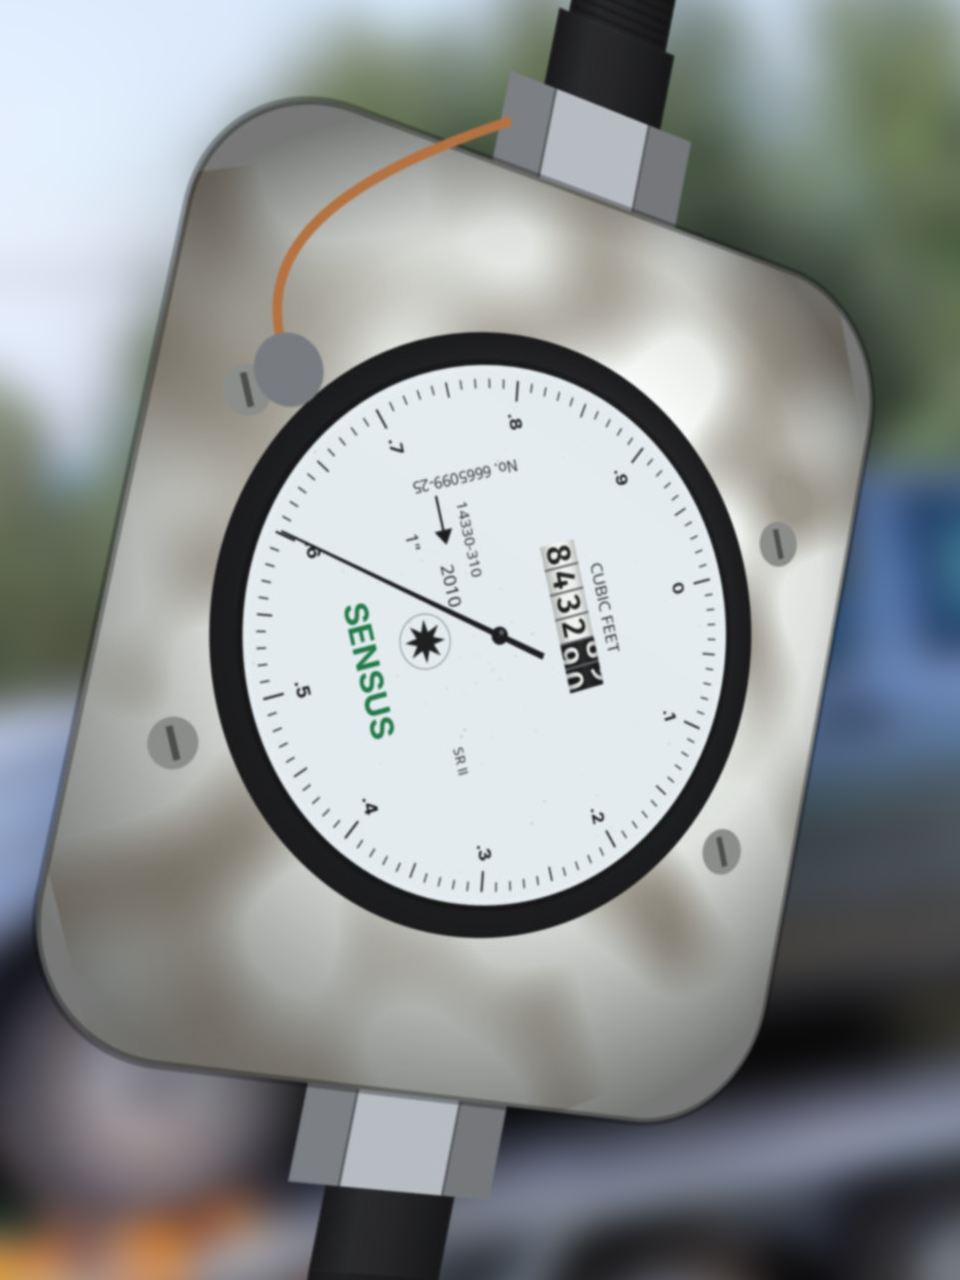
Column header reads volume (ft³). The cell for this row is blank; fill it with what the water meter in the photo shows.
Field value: 843289.60 ft³
